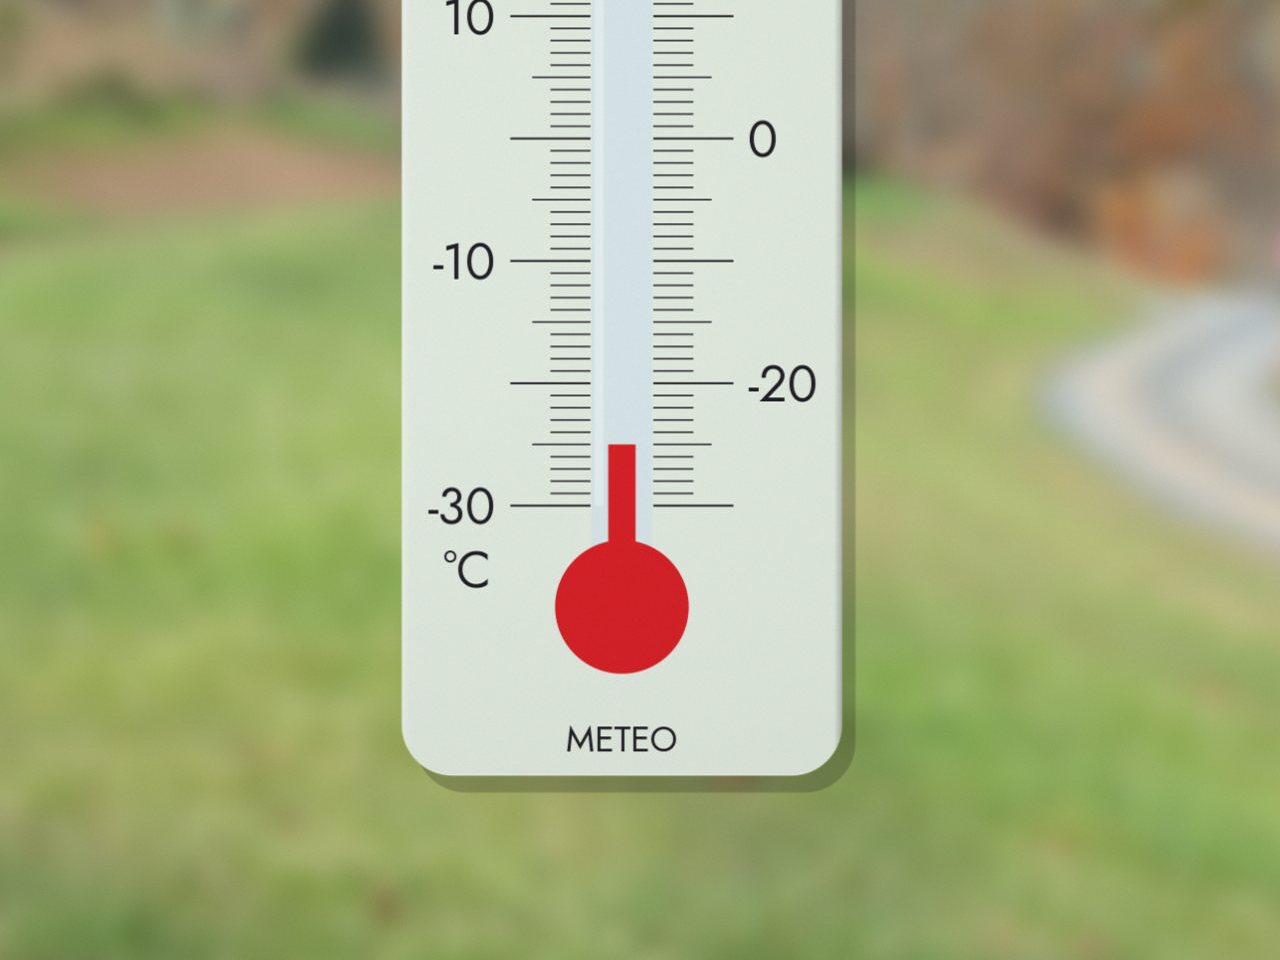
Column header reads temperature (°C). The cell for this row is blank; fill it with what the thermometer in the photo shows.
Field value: -25 °C
